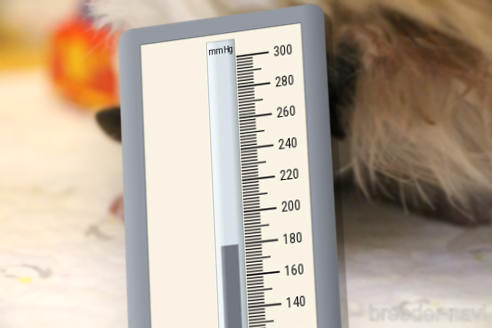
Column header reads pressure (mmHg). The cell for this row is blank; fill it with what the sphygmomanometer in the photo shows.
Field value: 180 mmHg
